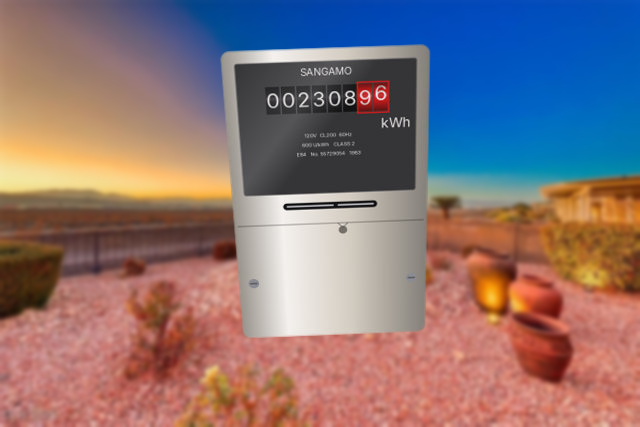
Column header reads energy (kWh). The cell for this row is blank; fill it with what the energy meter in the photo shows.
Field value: 2308.96 kWh
